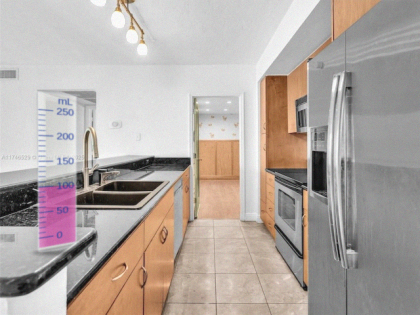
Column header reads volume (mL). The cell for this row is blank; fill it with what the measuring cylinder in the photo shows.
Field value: 100 mL
